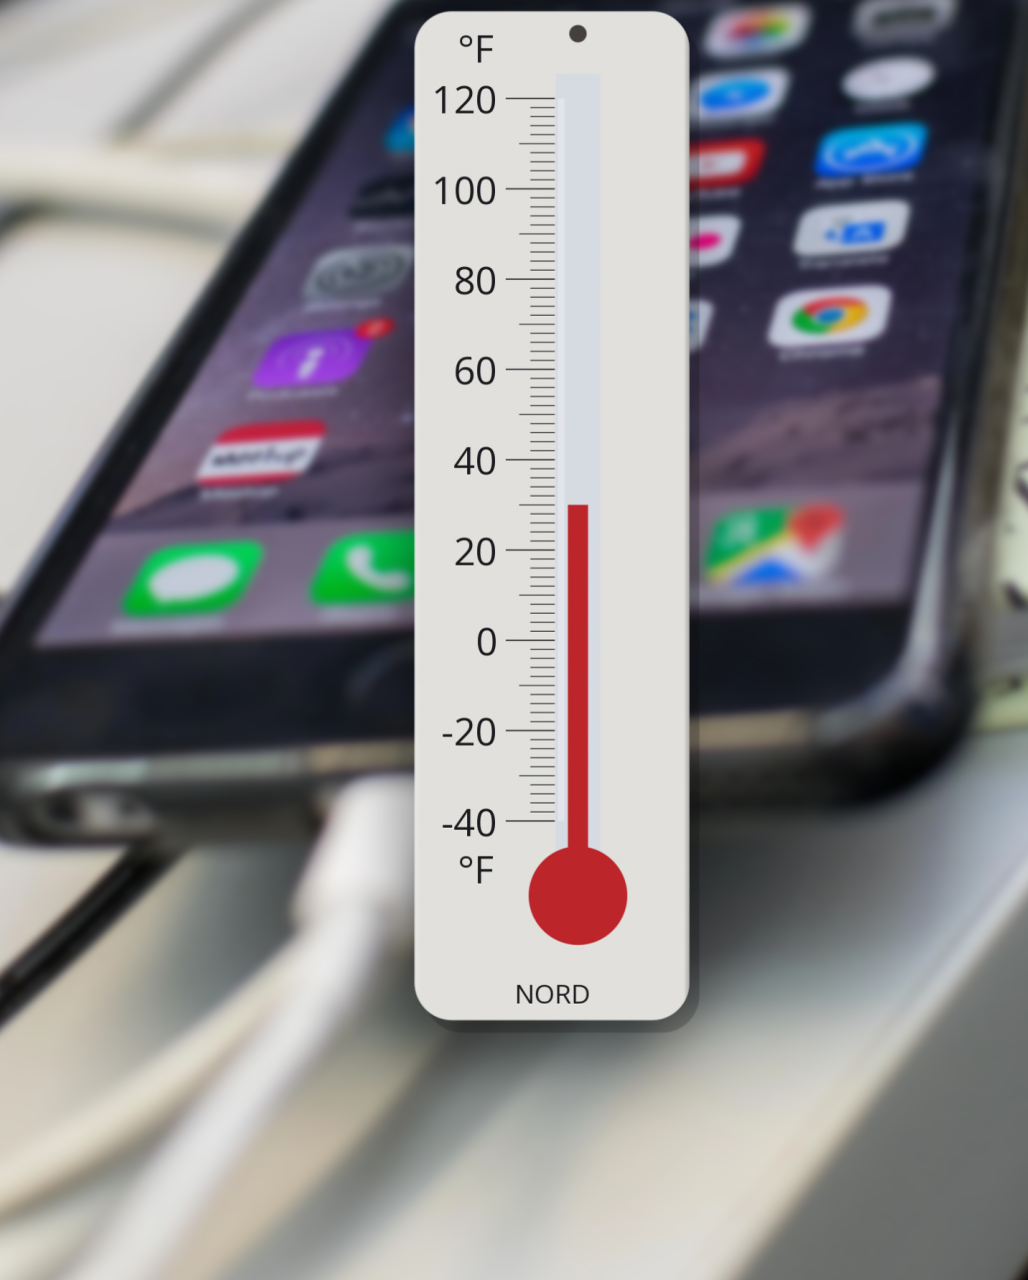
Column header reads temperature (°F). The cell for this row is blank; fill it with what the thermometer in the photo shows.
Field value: 30 °F
